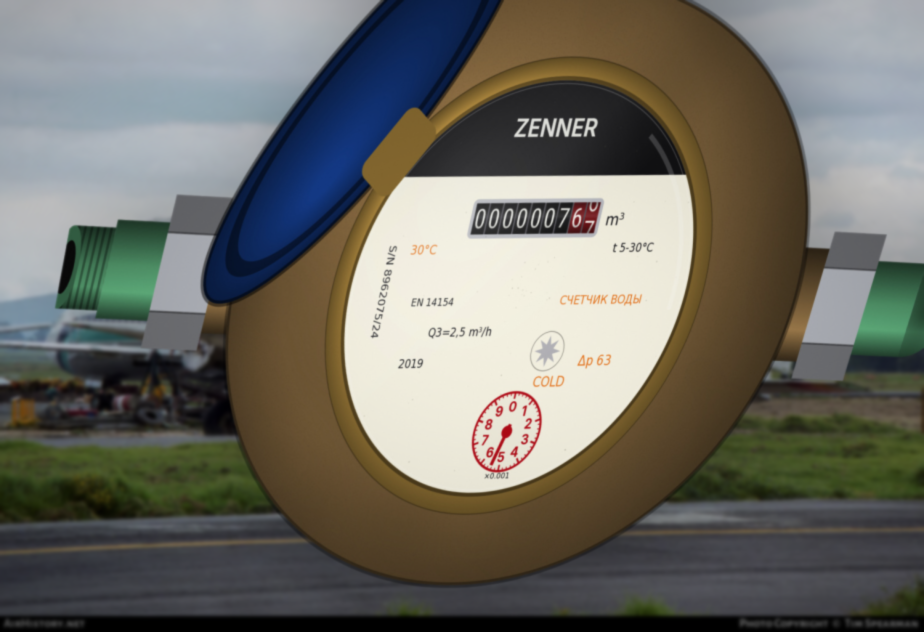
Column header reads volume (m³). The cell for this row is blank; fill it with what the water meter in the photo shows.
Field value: 7.665 m³
